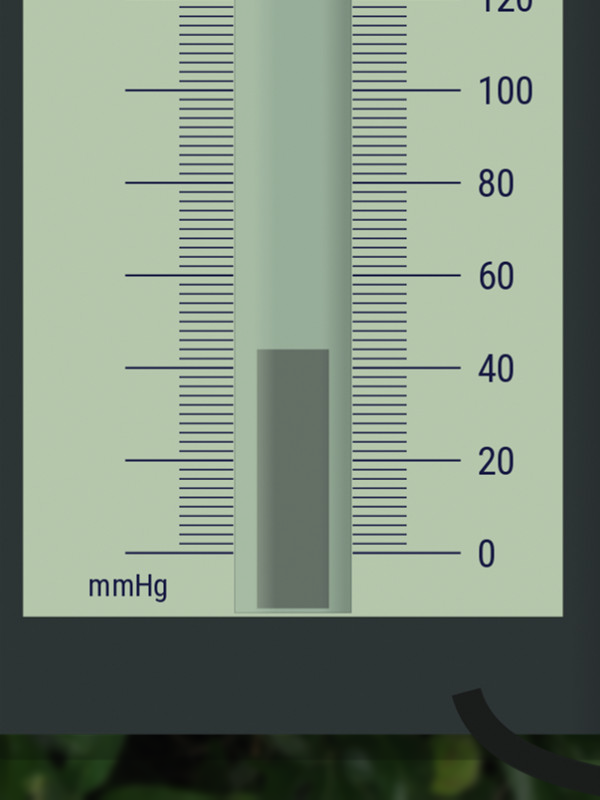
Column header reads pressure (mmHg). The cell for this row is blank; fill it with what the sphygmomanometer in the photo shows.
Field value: 44 mmHg
